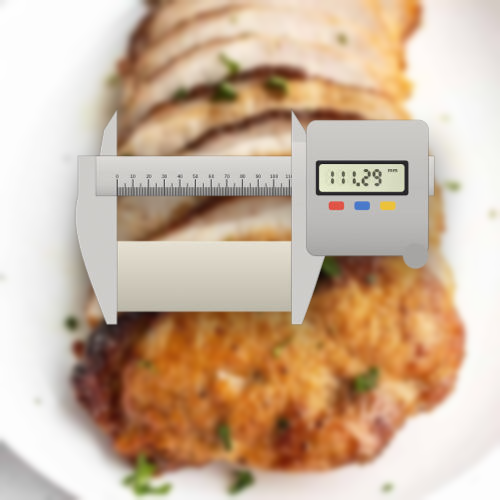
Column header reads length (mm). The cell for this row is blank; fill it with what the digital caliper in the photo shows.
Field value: 111.29 mm
